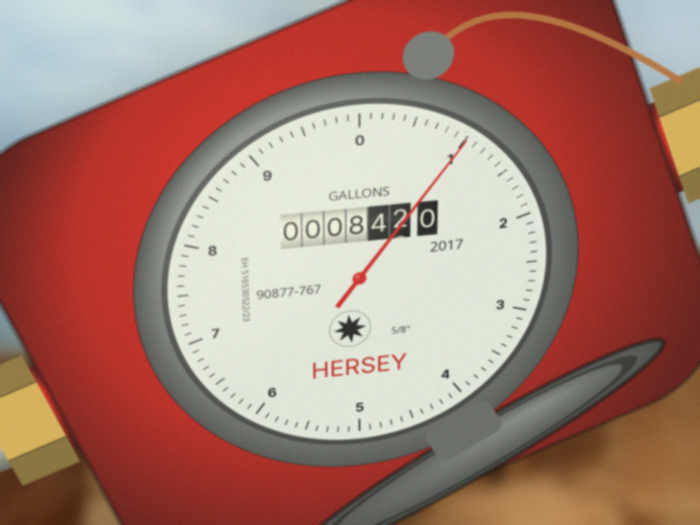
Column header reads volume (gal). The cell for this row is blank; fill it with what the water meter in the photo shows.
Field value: 8421.0 gal
